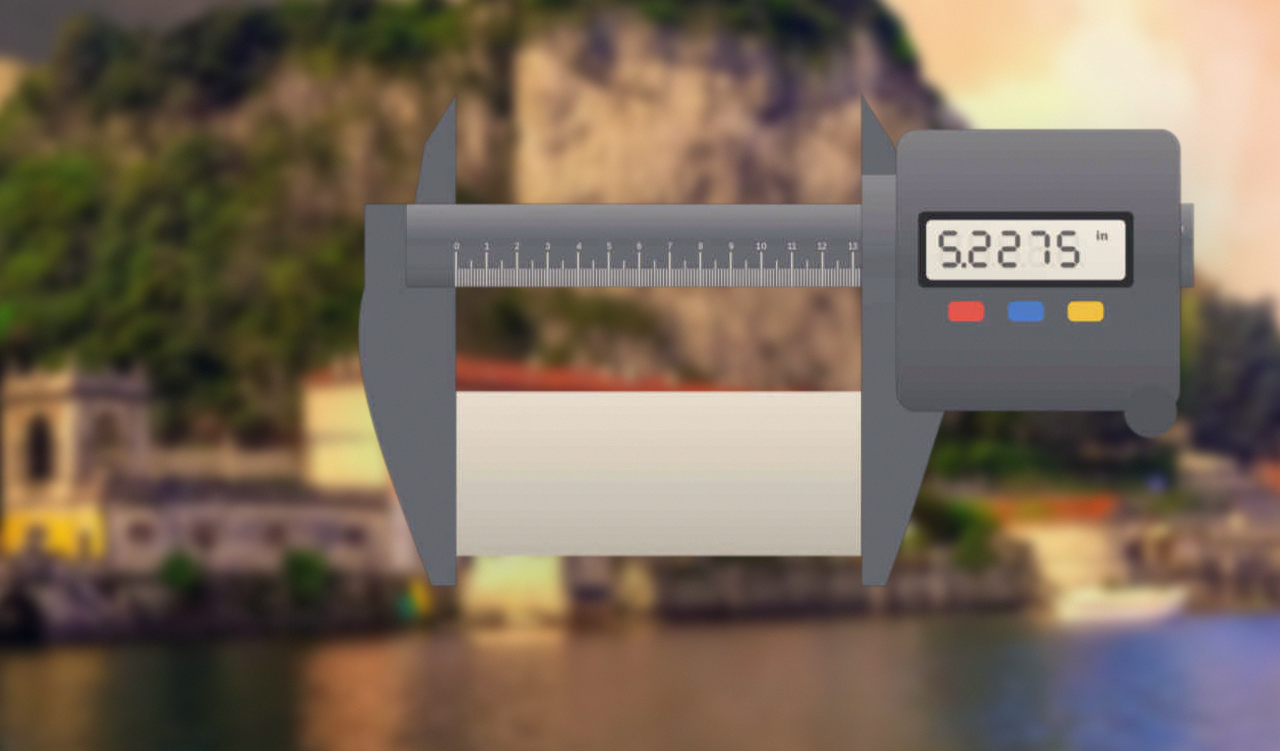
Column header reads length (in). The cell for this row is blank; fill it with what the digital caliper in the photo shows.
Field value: 5.2275 in
